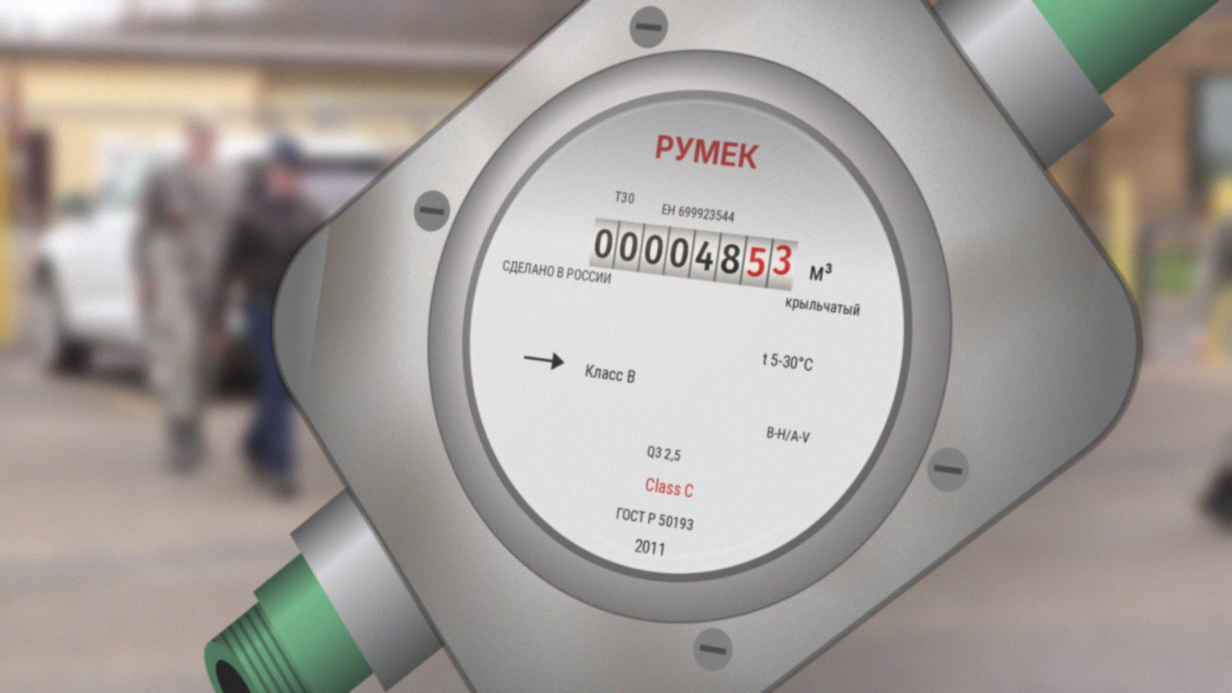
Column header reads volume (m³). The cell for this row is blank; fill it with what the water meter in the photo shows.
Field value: 48.53 m³
